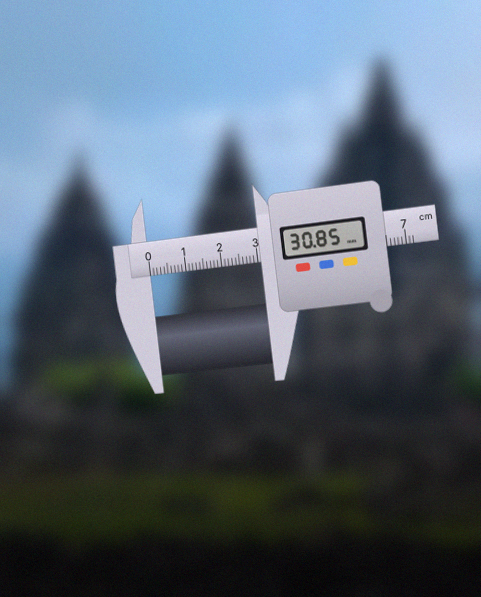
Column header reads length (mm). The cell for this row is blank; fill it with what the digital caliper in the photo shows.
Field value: 30.85 mm
